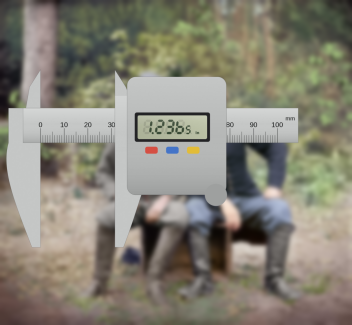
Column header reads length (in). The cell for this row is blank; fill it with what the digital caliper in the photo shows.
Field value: 1.2365 in
